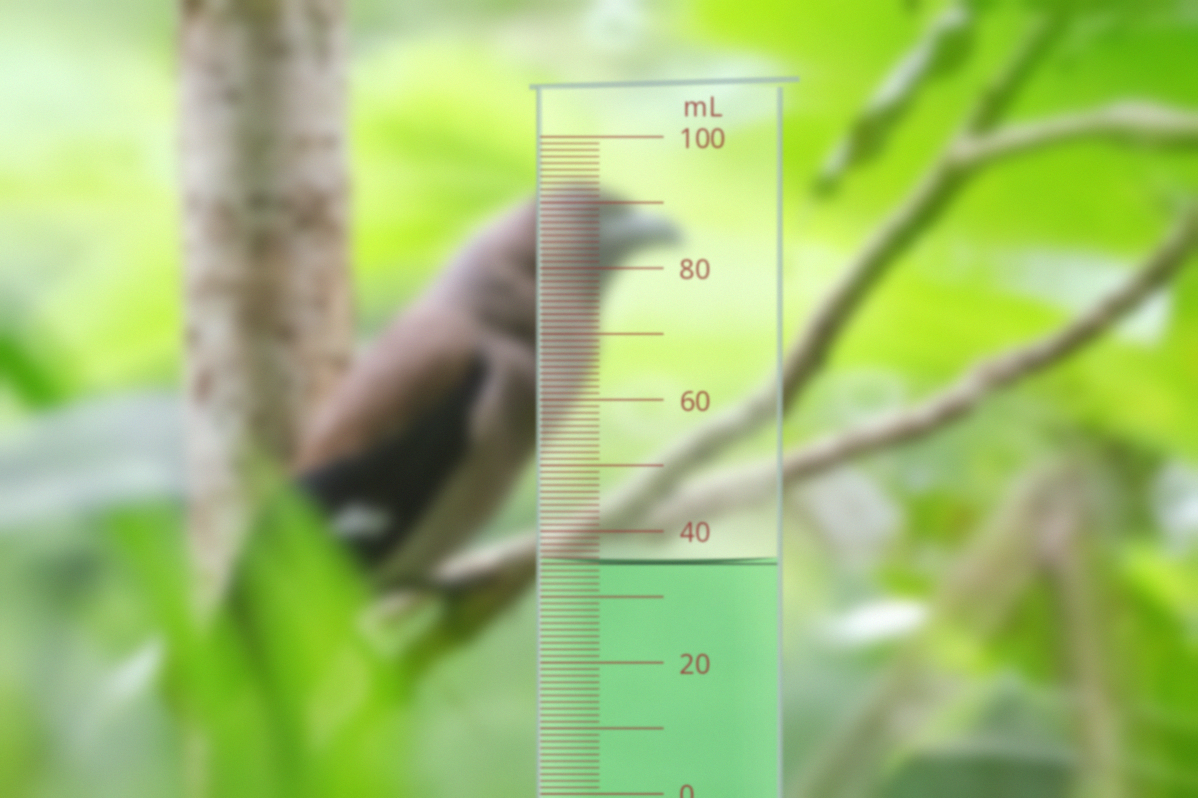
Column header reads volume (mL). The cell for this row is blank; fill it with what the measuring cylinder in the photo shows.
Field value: 35 mL
